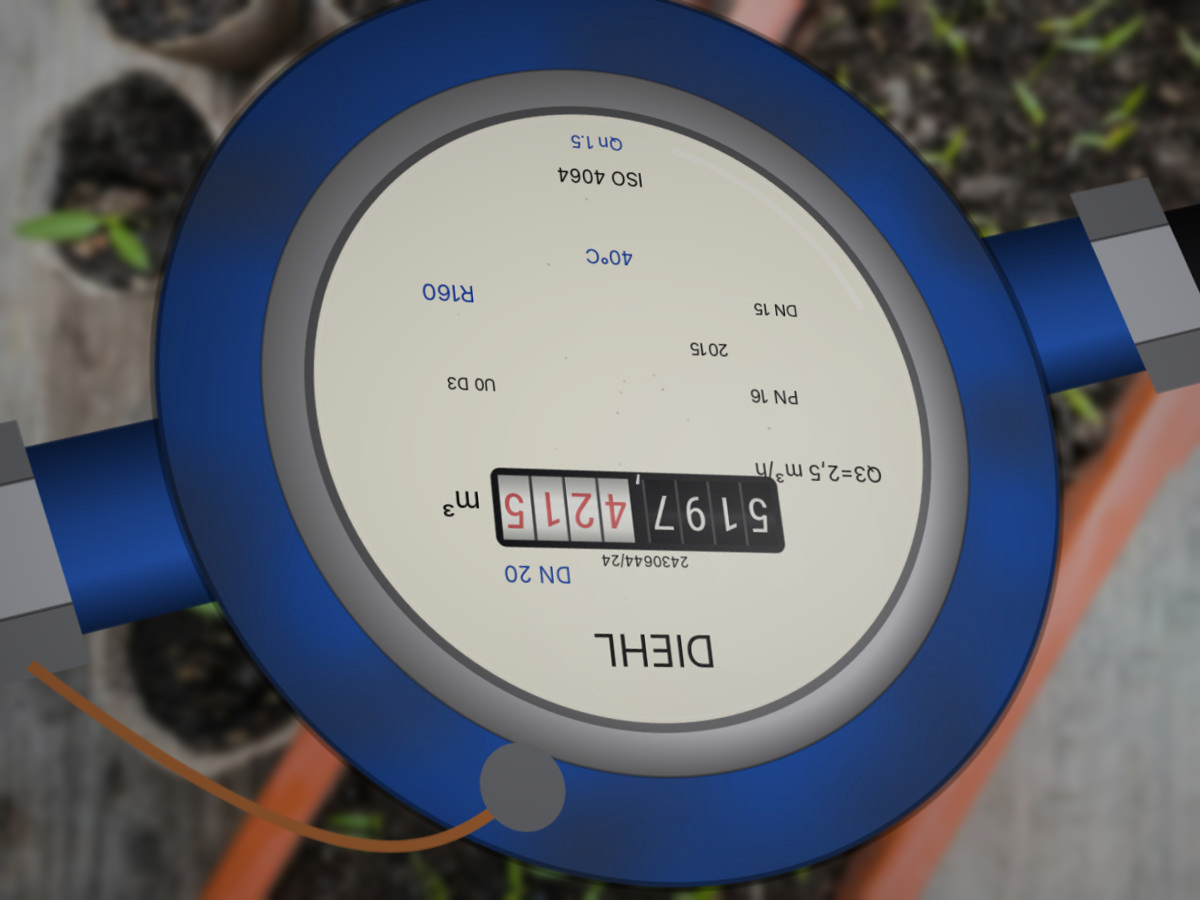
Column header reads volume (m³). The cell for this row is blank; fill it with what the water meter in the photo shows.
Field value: 5197.4215 m³
